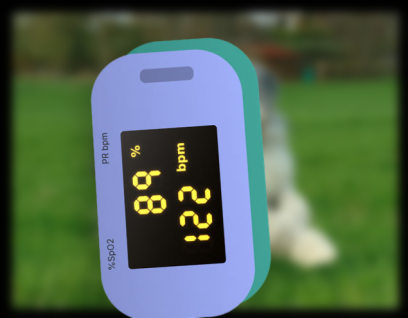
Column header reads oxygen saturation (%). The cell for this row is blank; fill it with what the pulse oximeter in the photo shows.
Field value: 89 %
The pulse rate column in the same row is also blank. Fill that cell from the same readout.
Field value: 122 bpm
